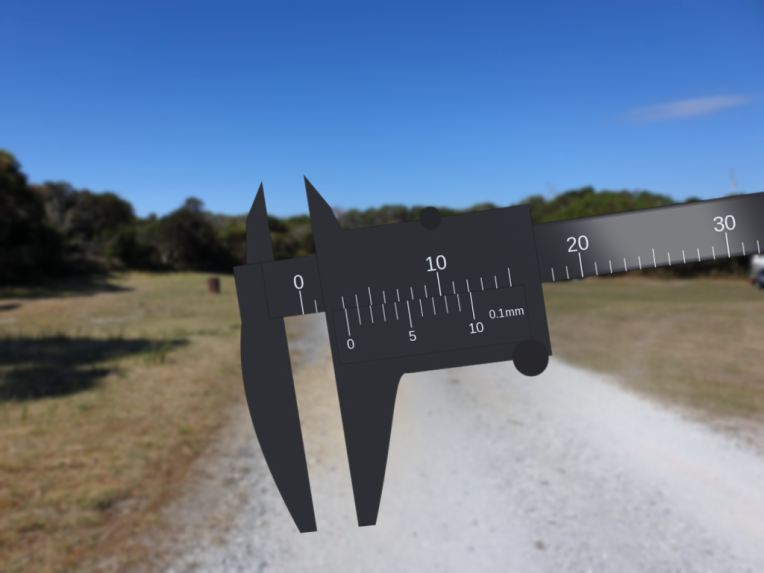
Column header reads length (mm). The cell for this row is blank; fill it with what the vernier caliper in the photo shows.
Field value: 3.1 mm
